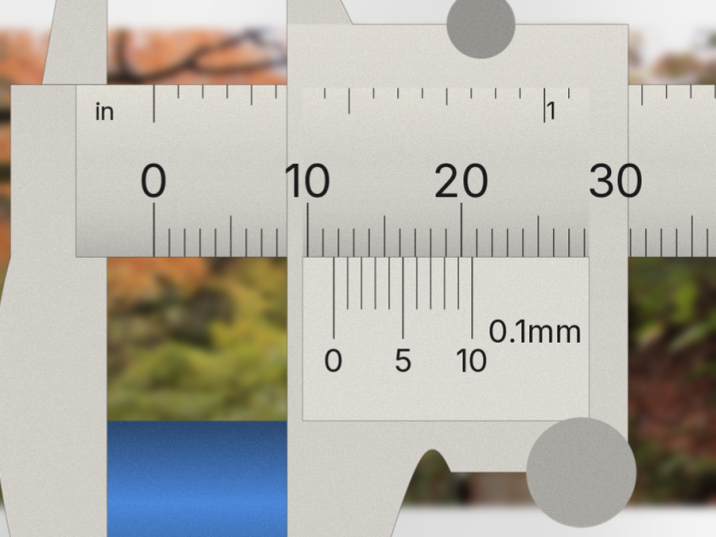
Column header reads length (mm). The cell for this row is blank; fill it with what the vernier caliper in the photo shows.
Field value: 11.7 mm
